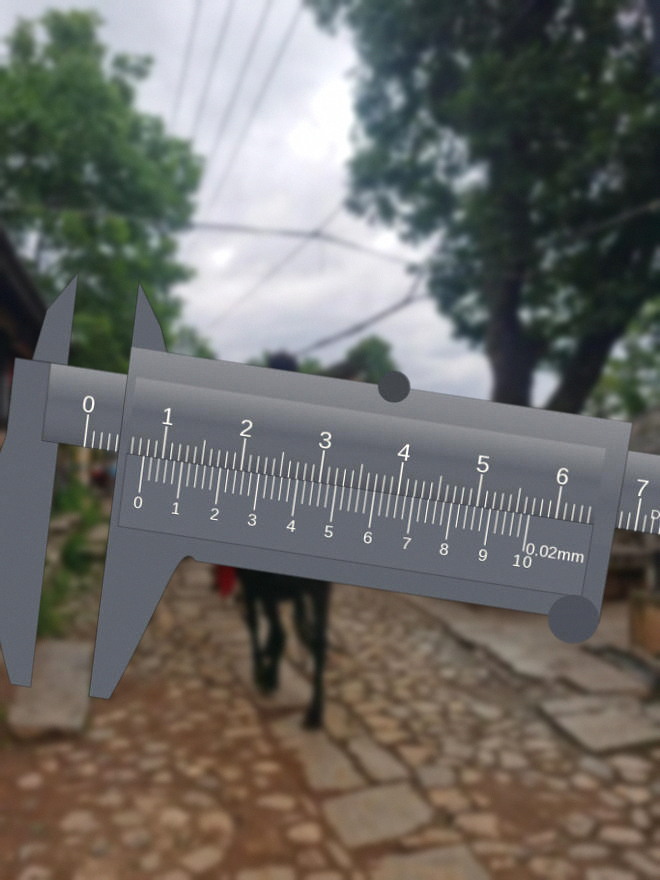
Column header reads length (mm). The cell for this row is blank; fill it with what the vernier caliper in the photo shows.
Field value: 7.6 mm
